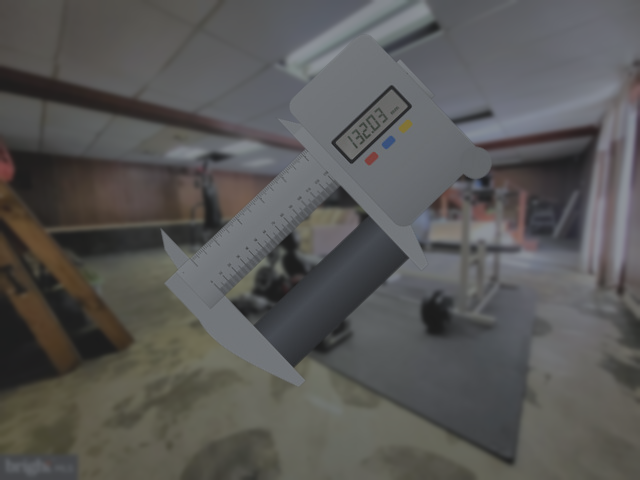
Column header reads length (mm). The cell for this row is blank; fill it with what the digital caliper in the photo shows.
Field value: 132.03 mm
